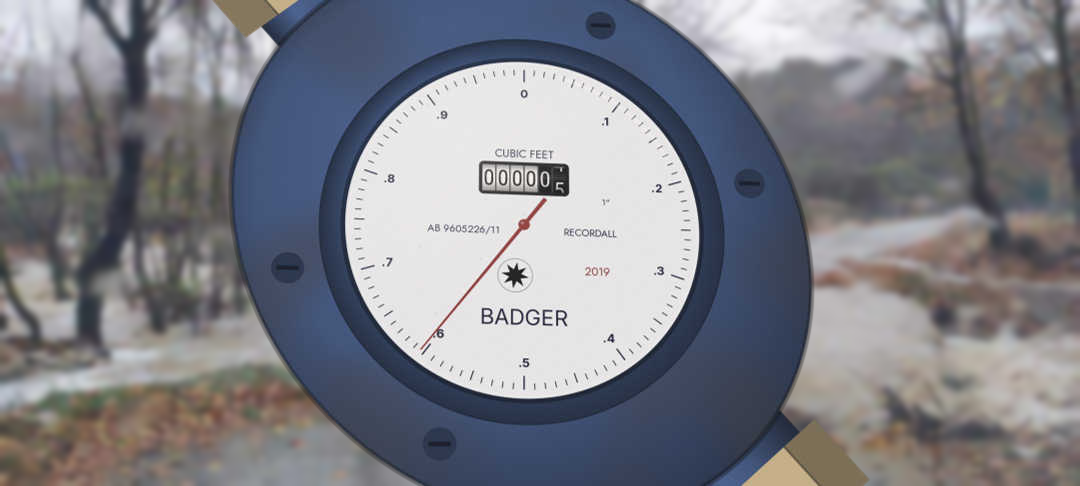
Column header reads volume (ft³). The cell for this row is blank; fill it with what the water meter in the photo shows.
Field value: 4.60 ft³
